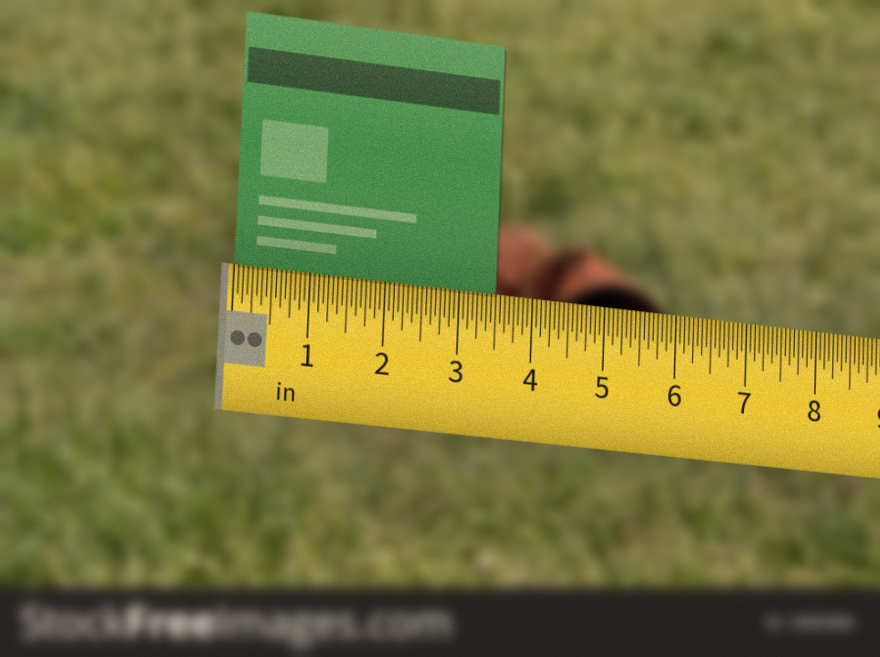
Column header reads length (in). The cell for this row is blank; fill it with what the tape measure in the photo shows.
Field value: 3.5 in
